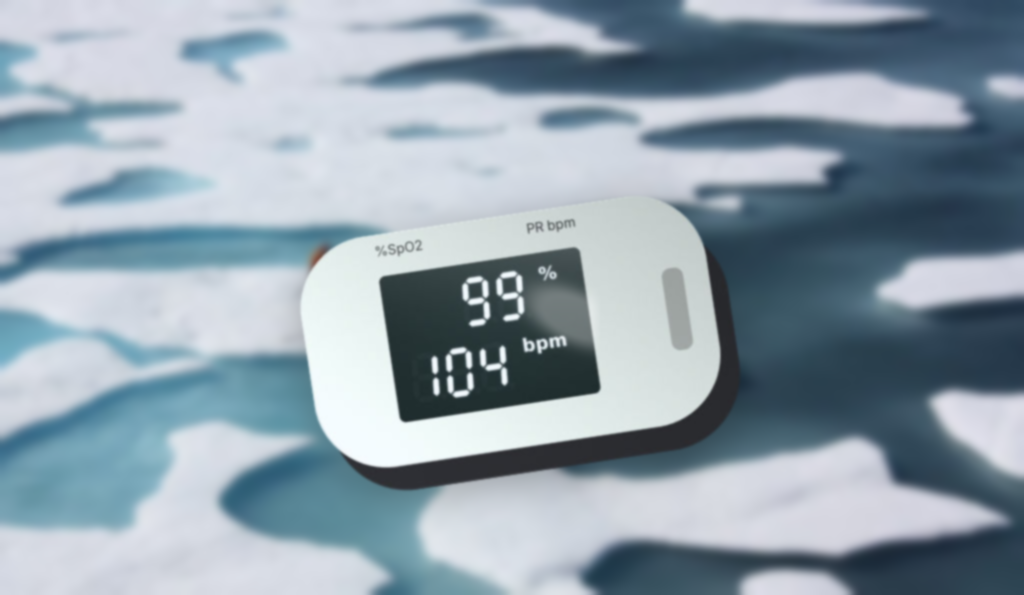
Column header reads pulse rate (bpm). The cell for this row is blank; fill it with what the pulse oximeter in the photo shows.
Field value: 104 bpm
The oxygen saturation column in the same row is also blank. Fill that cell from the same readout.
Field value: 99 %
